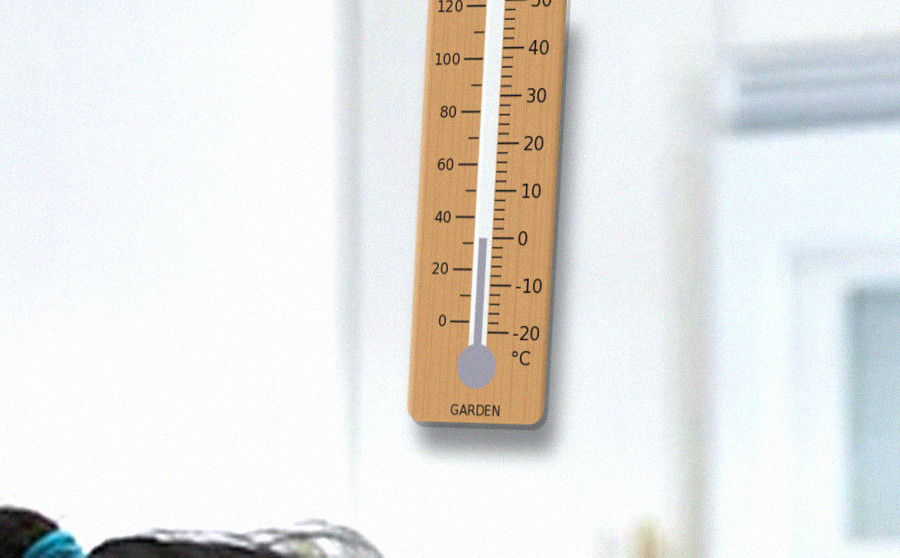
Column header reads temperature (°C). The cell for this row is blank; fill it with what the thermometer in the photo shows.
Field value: 0 °C
